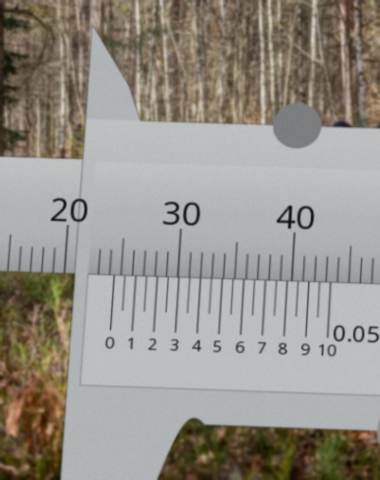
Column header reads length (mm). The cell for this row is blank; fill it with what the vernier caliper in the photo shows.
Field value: 24.4 mm
